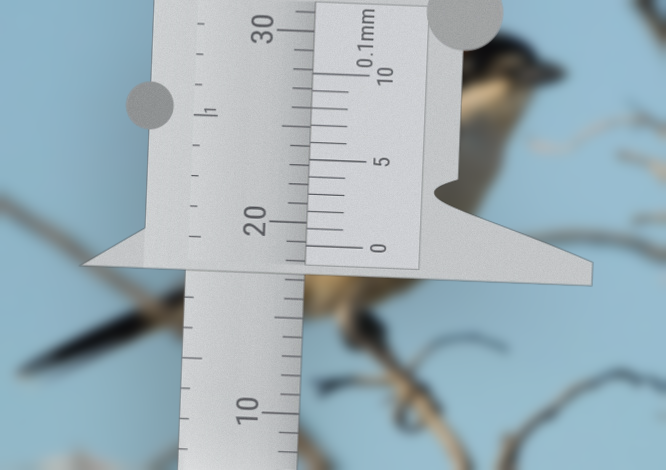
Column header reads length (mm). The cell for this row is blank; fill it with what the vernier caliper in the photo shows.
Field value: 18.8 mm
